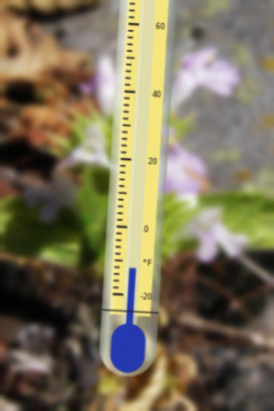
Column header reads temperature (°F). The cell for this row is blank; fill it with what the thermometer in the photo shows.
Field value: -12 °F
